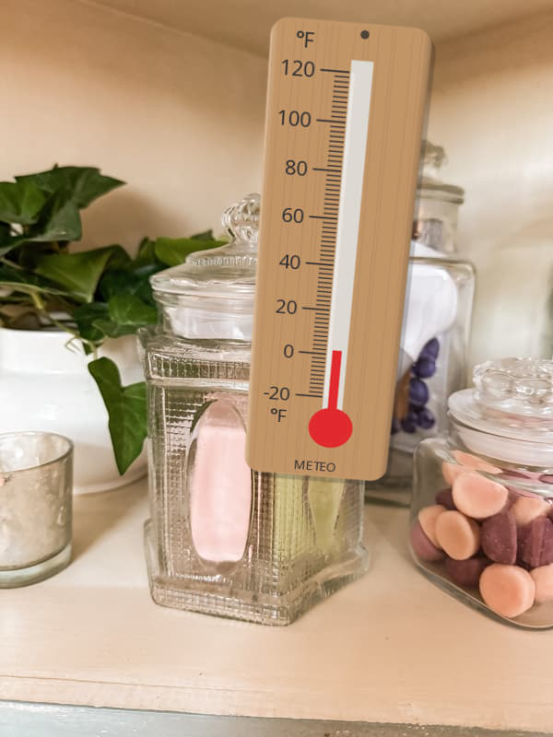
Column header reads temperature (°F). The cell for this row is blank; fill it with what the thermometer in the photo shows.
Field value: 2 °F
